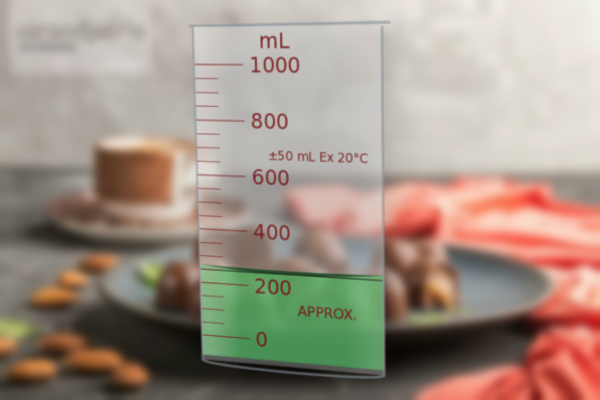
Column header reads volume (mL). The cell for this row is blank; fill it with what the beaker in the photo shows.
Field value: 250 mL
